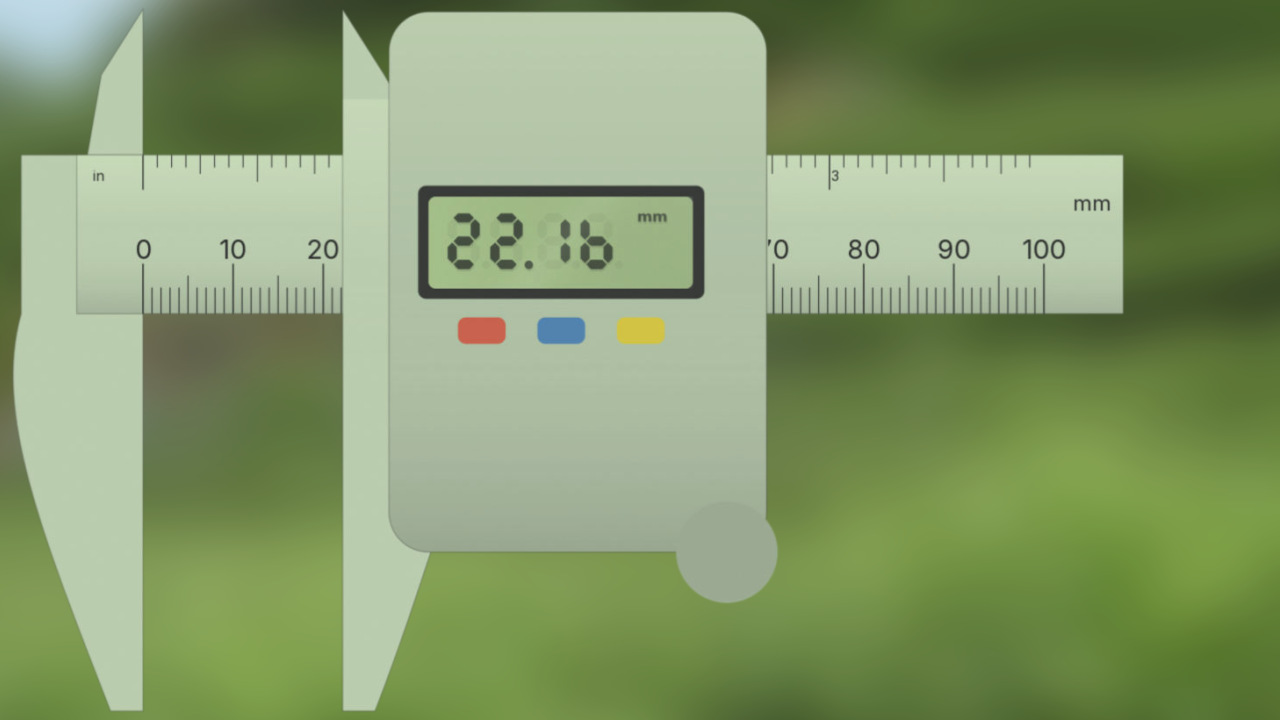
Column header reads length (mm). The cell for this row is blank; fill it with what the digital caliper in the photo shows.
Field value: 22.16 mm
